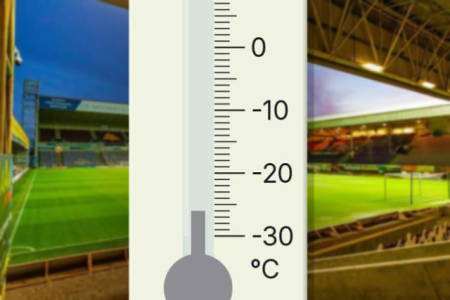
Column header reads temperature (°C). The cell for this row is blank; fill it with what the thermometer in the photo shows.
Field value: -26 °C
